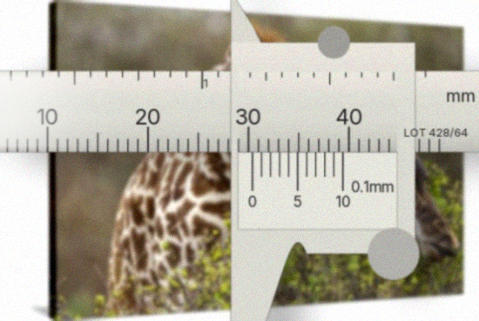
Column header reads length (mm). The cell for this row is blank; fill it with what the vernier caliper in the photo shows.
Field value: 30.4 mm
